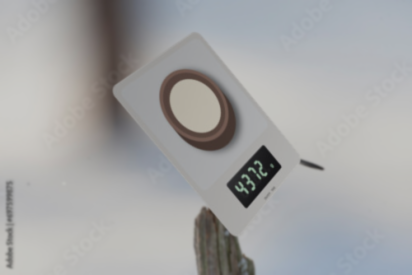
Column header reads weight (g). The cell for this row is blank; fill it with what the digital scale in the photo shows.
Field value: 4372 g
